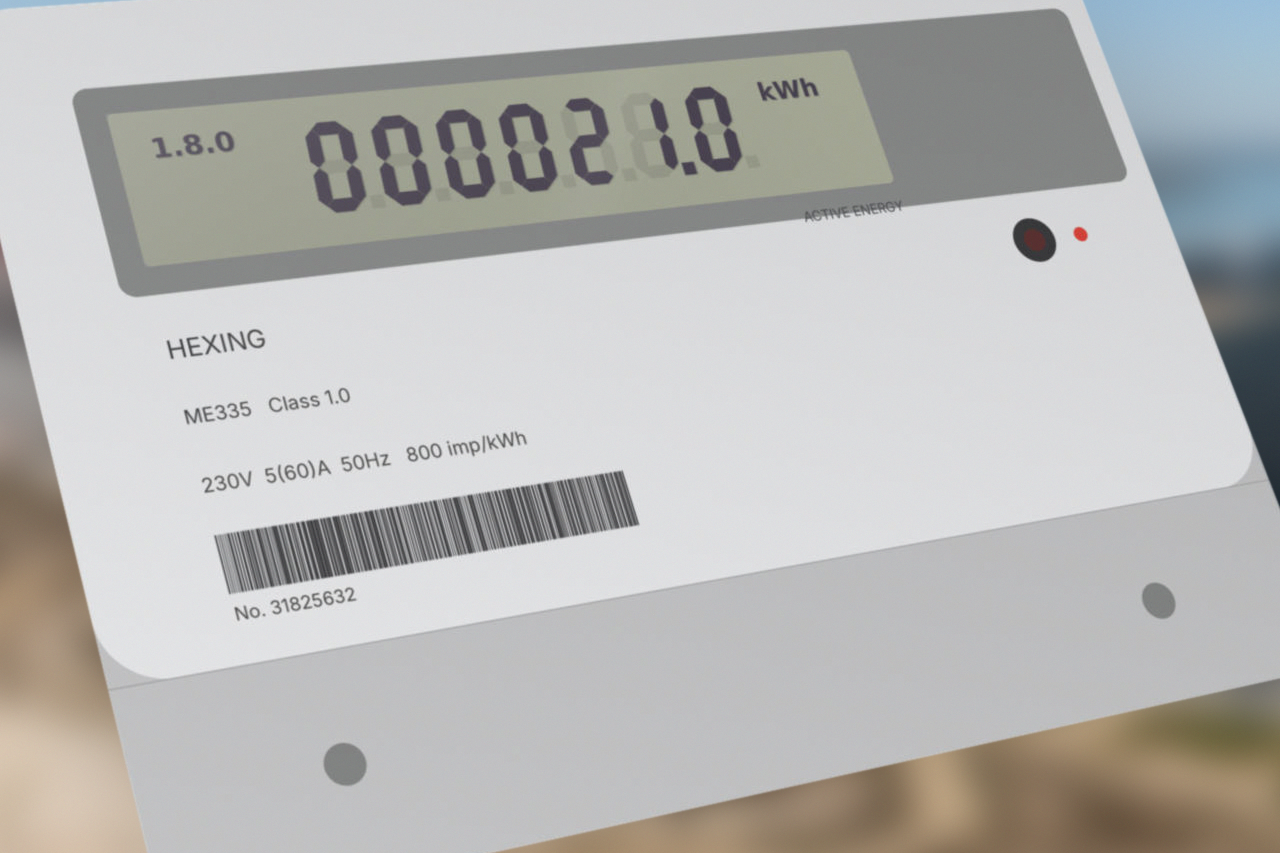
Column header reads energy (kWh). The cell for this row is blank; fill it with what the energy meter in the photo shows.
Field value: 21.0 kWh
